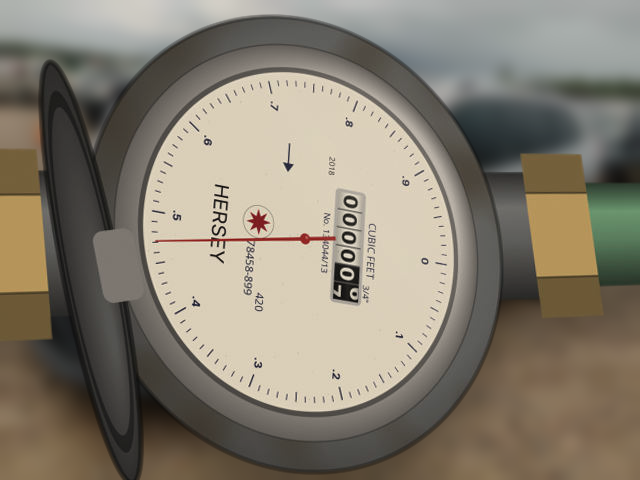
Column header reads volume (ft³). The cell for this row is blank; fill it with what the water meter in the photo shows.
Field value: 6.47 ft³
